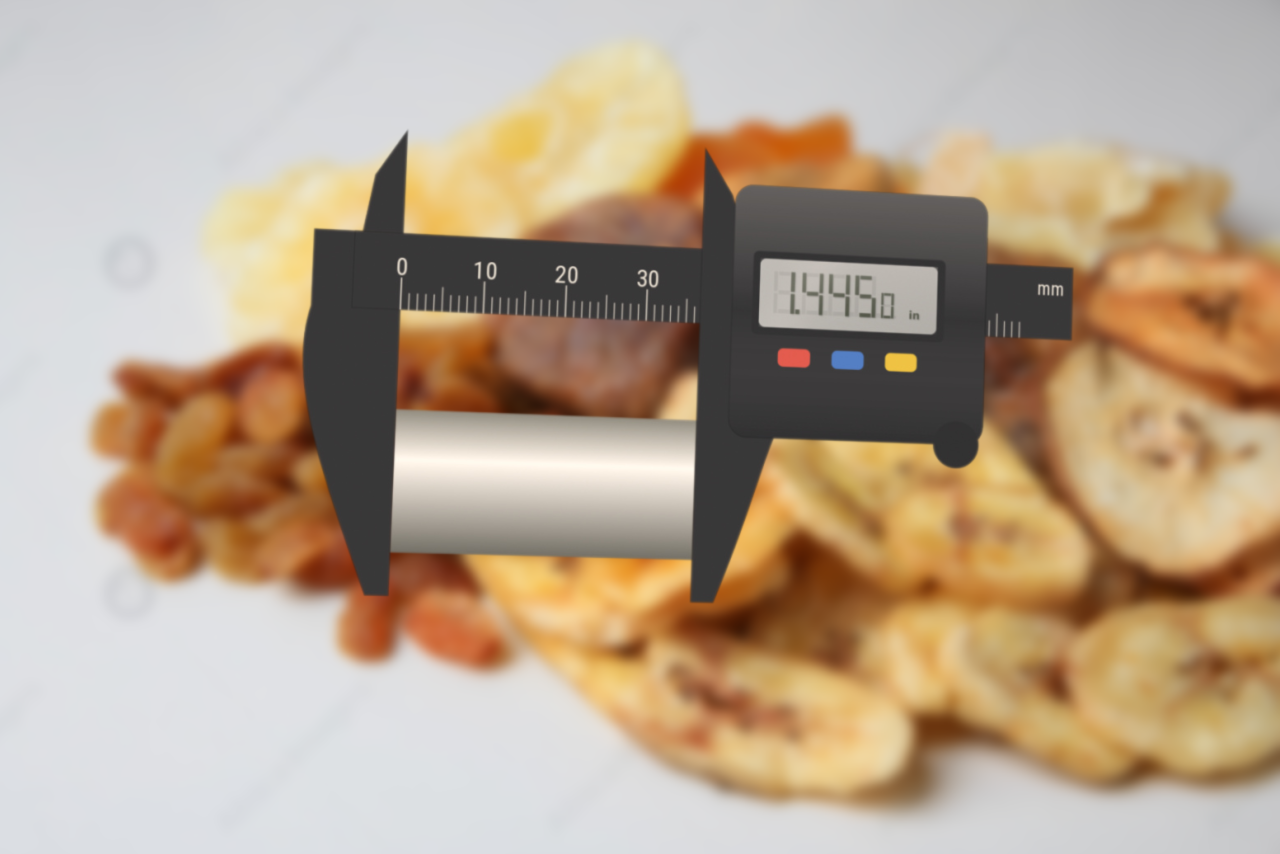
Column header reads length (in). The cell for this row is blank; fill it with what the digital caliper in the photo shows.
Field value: 1.4450 in
